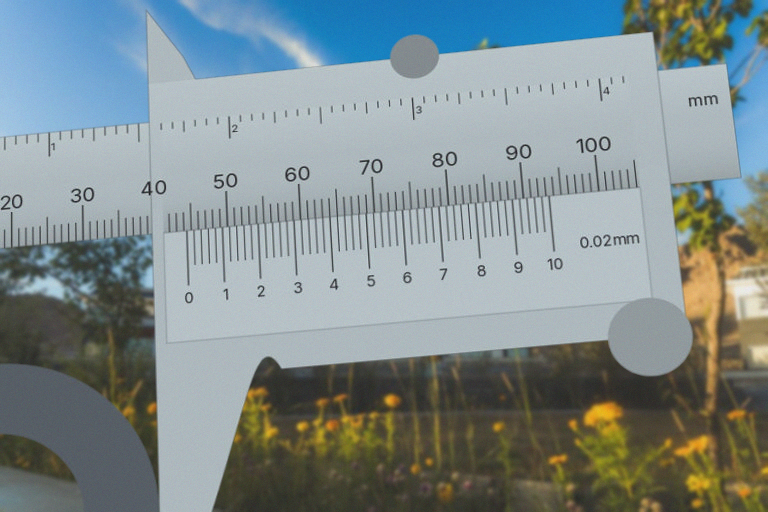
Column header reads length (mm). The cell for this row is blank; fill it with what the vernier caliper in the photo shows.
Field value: 44.4 mm
